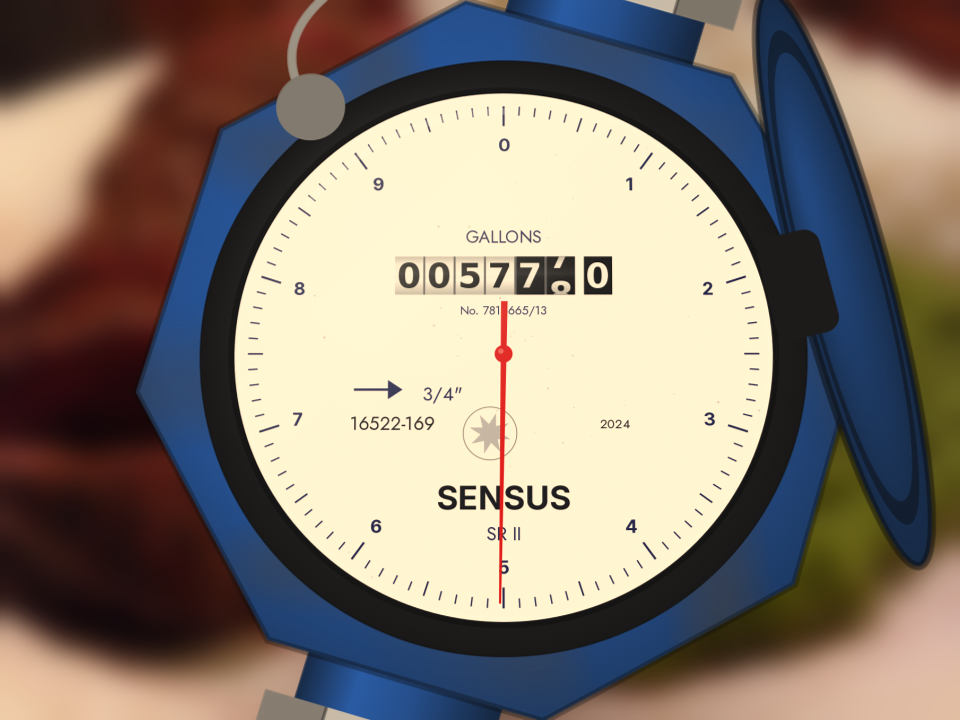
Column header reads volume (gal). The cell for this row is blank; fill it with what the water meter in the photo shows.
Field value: 57775.0 gal
